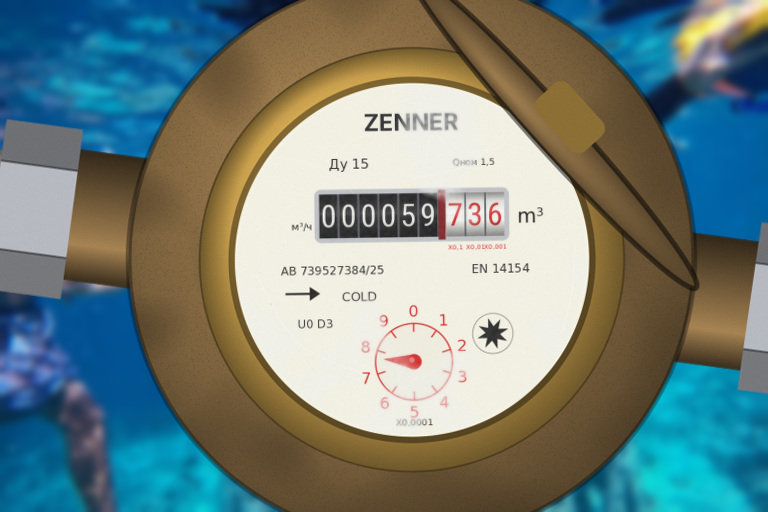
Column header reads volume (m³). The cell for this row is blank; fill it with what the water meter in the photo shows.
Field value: 59.7367 m³
